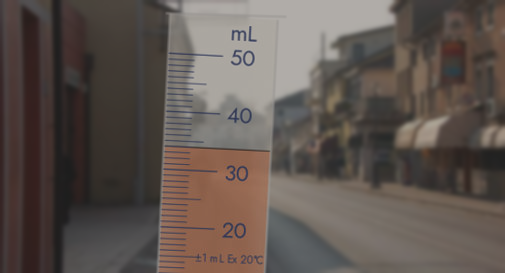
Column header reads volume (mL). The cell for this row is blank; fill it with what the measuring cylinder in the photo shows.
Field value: 34 mL
